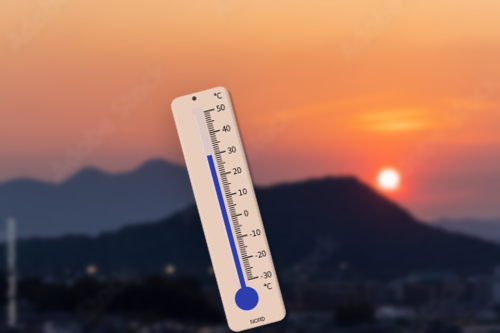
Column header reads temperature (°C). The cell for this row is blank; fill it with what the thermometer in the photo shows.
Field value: 30 °C
